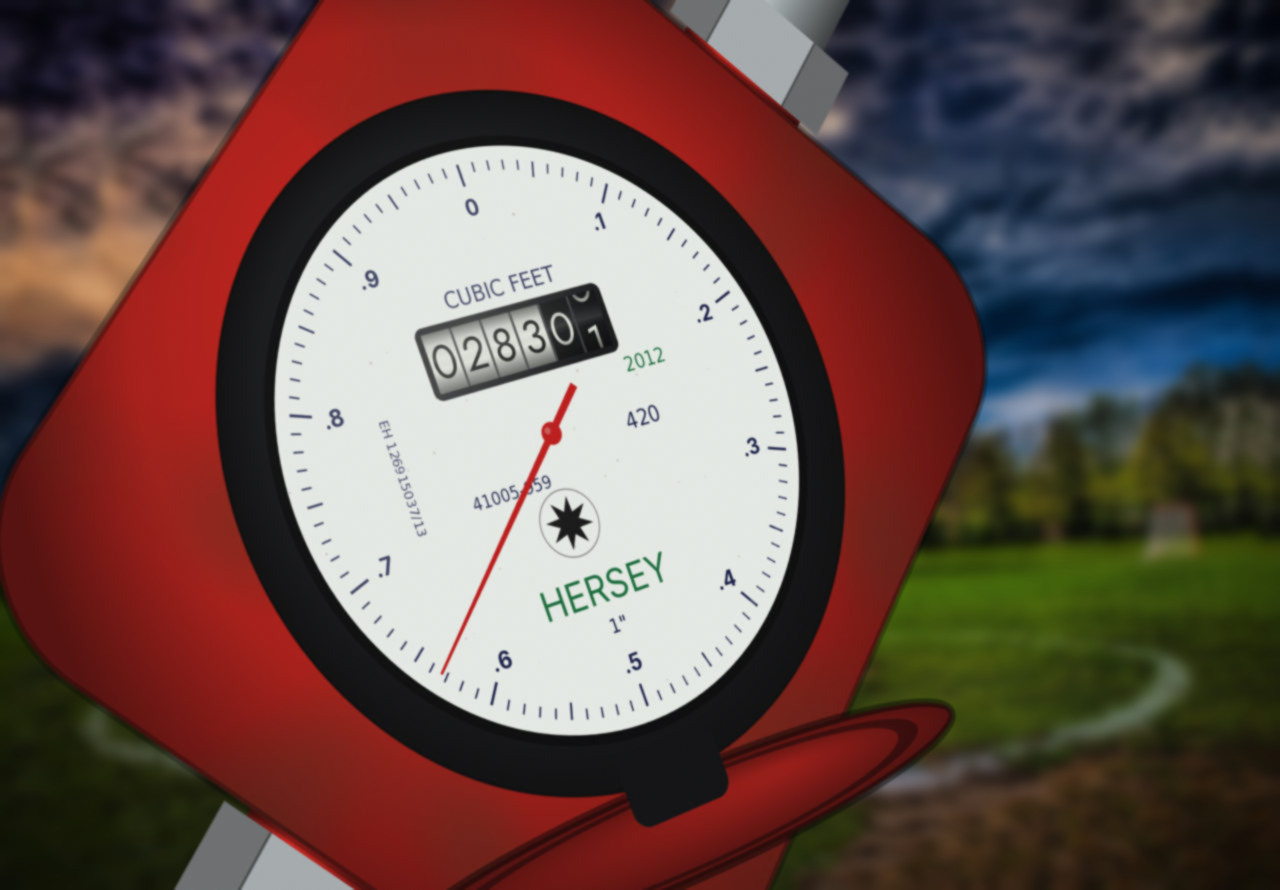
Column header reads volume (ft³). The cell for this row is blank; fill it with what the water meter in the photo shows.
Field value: 28300.63 ft³
